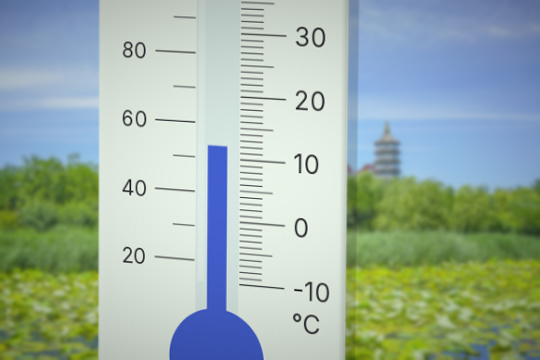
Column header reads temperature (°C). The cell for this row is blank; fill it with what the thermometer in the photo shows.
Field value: 12 °C
